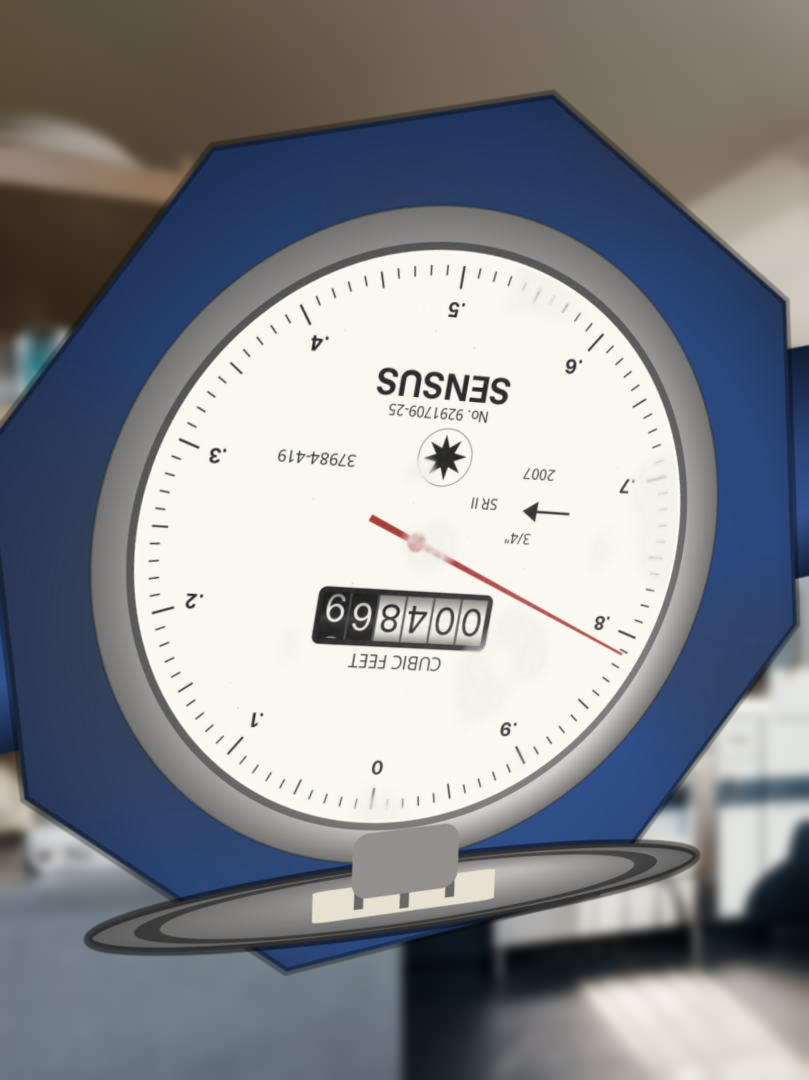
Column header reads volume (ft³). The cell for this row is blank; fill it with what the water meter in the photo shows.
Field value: 4868.81 ft³
